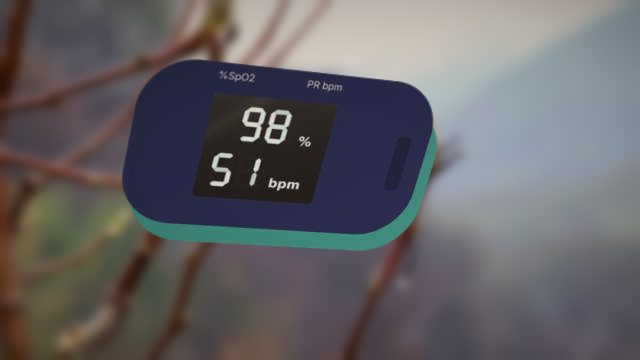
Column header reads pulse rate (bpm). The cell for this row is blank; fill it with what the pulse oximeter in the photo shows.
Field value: 51 bpm
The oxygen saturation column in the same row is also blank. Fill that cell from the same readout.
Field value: 98 %
